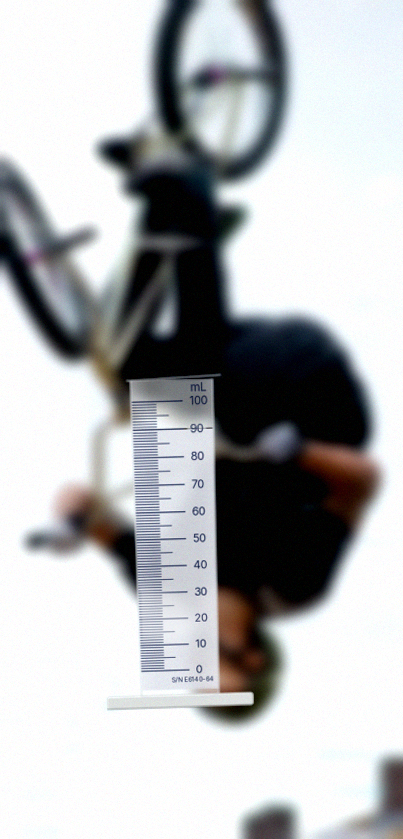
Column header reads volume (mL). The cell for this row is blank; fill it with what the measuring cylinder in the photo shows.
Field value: 90 mL
